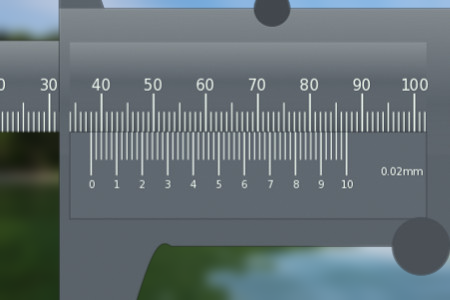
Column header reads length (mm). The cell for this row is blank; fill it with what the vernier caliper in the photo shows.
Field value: 38.0 mm
